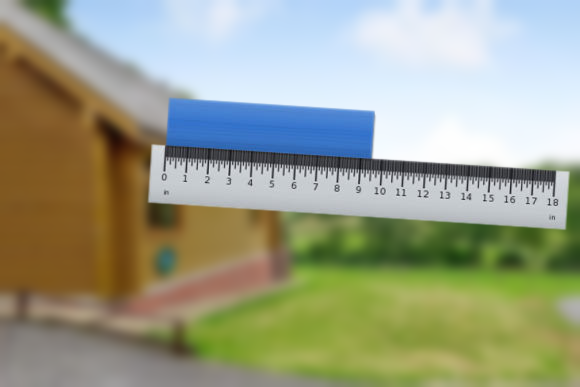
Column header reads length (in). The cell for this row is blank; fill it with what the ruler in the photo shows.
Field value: 9.5 in
